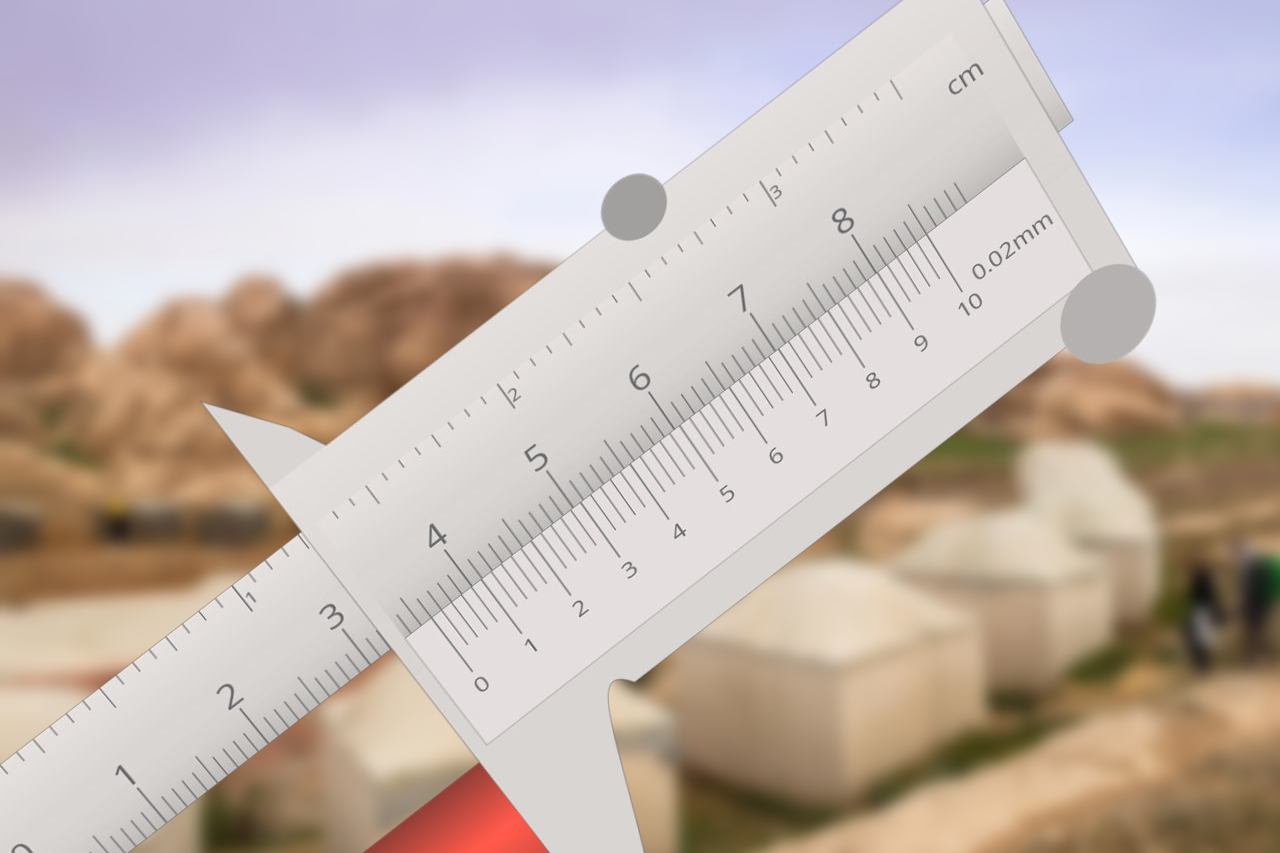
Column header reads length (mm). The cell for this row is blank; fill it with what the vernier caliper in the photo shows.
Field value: 36.0 mm
